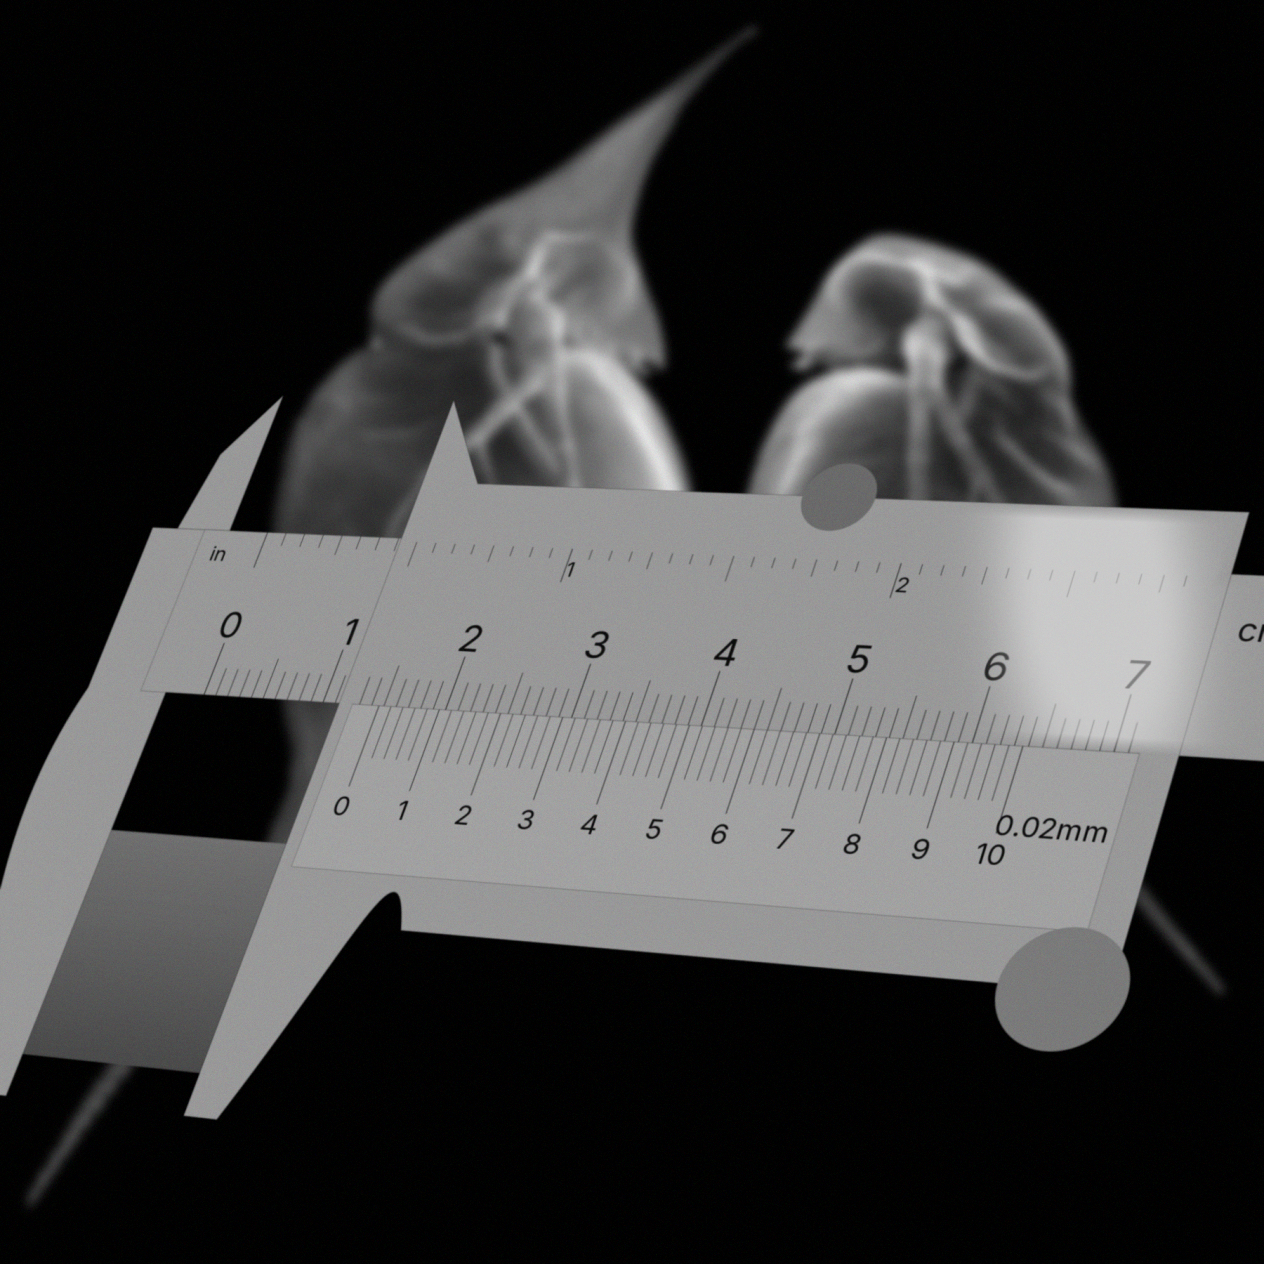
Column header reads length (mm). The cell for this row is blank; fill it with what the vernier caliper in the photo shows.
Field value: 14.6 mm
